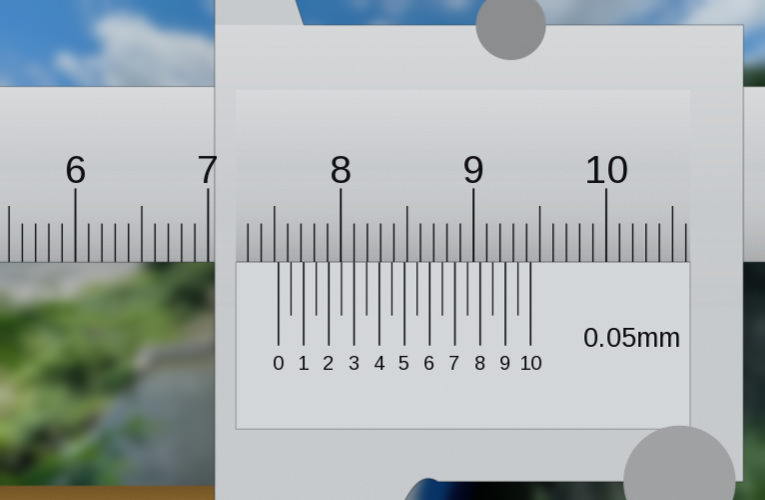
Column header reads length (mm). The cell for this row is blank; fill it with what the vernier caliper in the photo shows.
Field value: 75.3 mm
